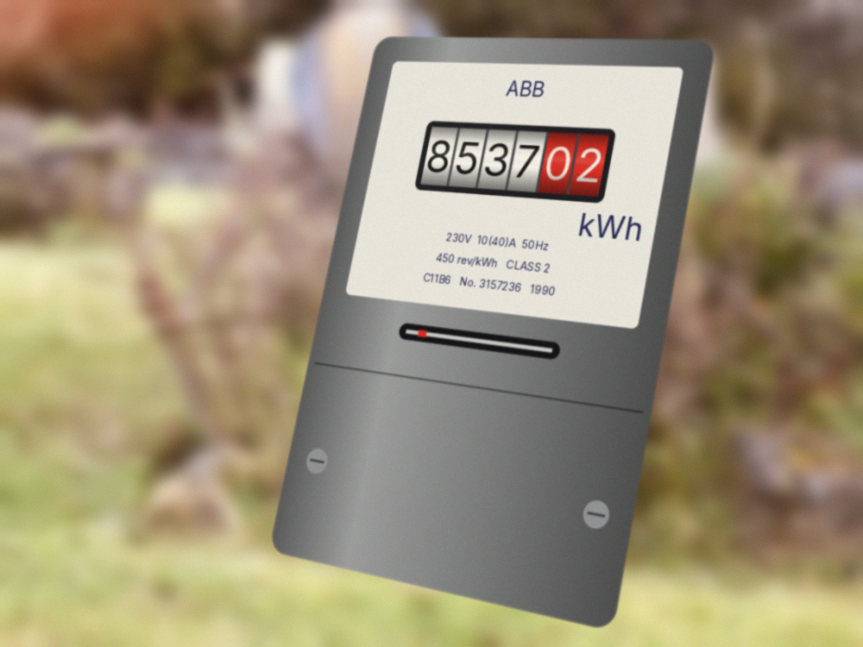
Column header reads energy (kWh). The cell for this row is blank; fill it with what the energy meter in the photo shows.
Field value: 8537.02 kWh
